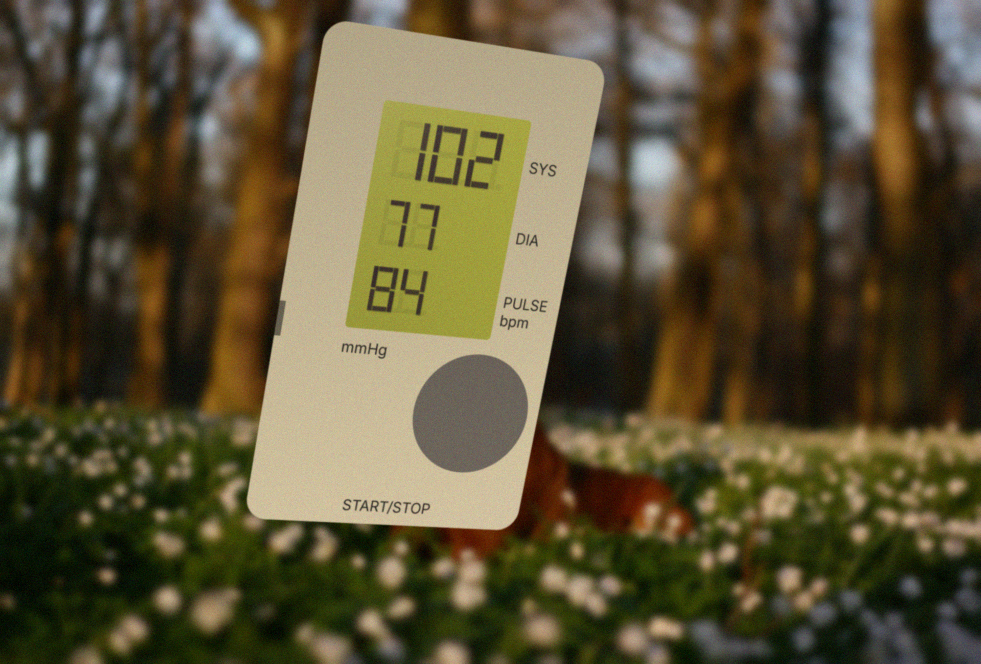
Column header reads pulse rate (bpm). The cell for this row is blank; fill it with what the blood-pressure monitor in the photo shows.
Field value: 84 bpm
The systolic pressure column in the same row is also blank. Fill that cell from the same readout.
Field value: 102 mmHg
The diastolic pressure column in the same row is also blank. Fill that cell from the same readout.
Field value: 77 mmHg
